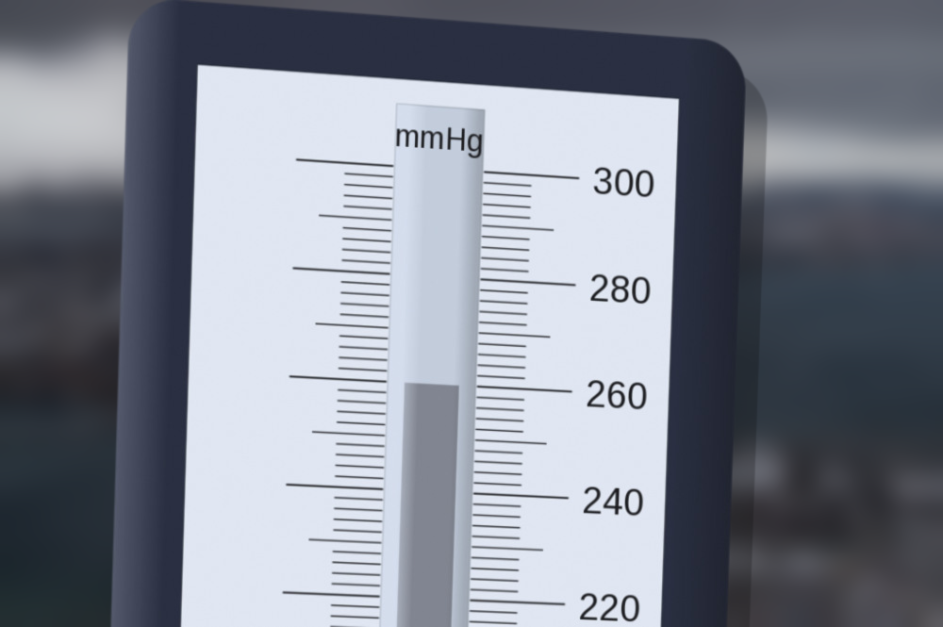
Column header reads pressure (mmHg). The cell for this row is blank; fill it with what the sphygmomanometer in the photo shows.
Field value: 260 mmHg
